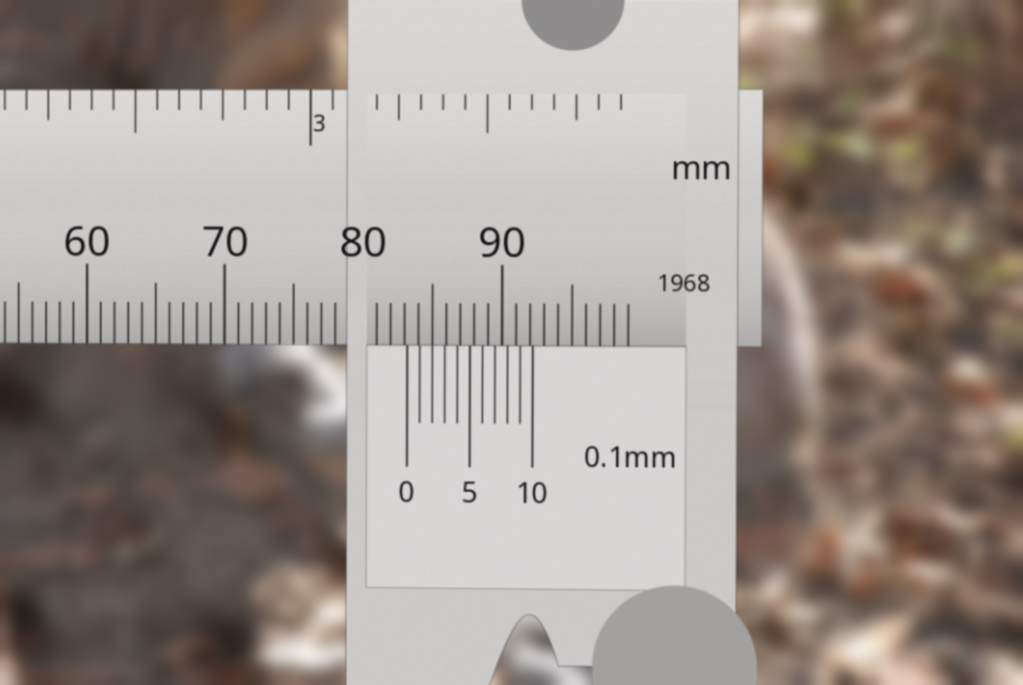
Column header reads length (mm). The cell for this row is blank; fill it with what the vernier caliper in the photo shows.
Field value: 83.2 mm
